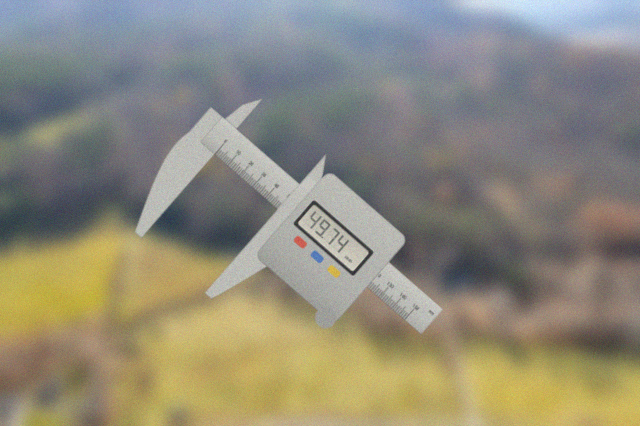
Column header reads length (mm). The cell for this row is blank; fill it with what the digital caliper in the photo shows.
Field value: 49.74 mm
